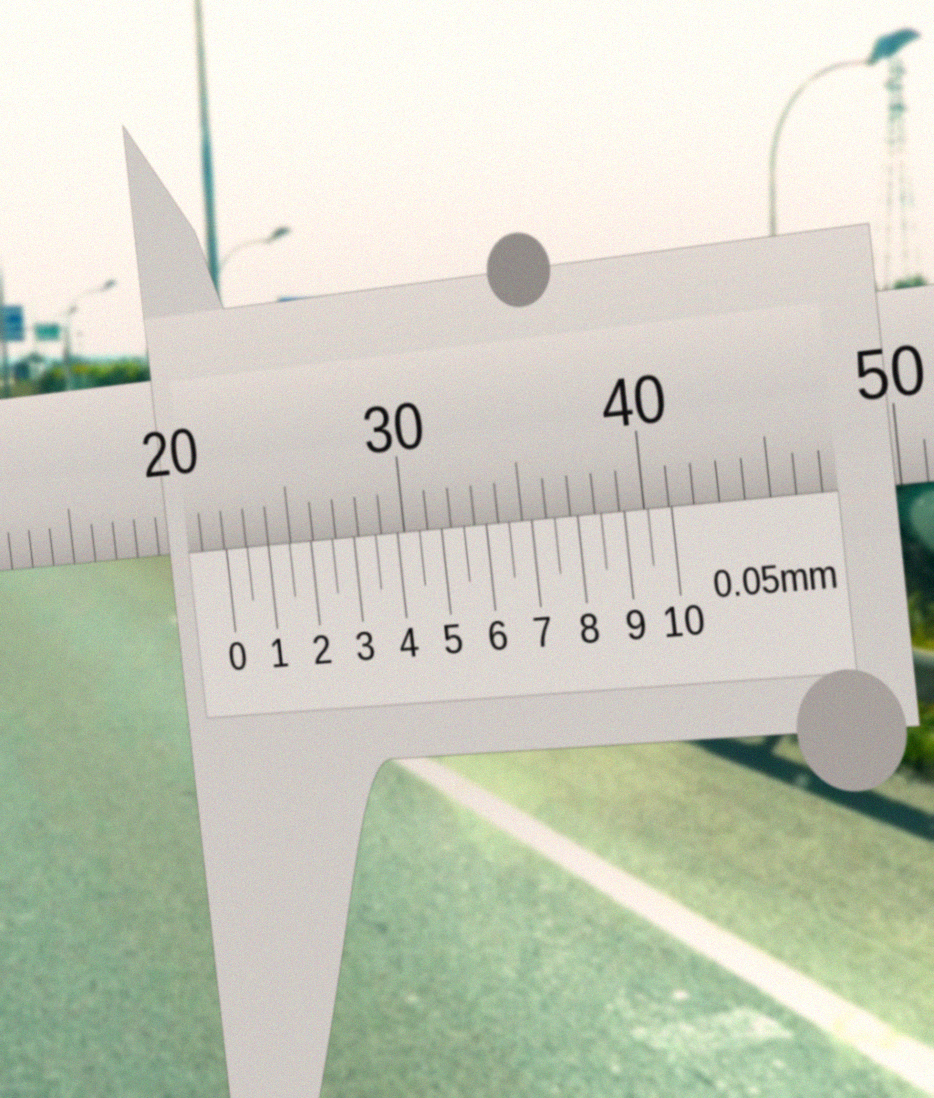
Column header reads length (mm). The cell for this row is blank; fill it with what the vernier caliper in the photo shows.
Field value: 22.1 mm
